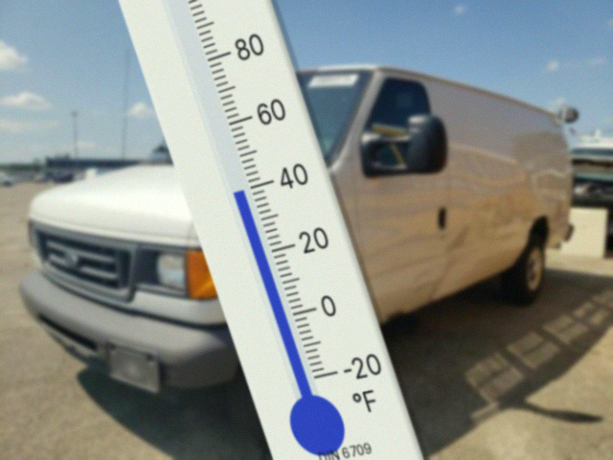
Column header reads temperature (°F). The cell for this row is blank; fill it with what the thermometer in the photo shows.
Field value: 40 °F
